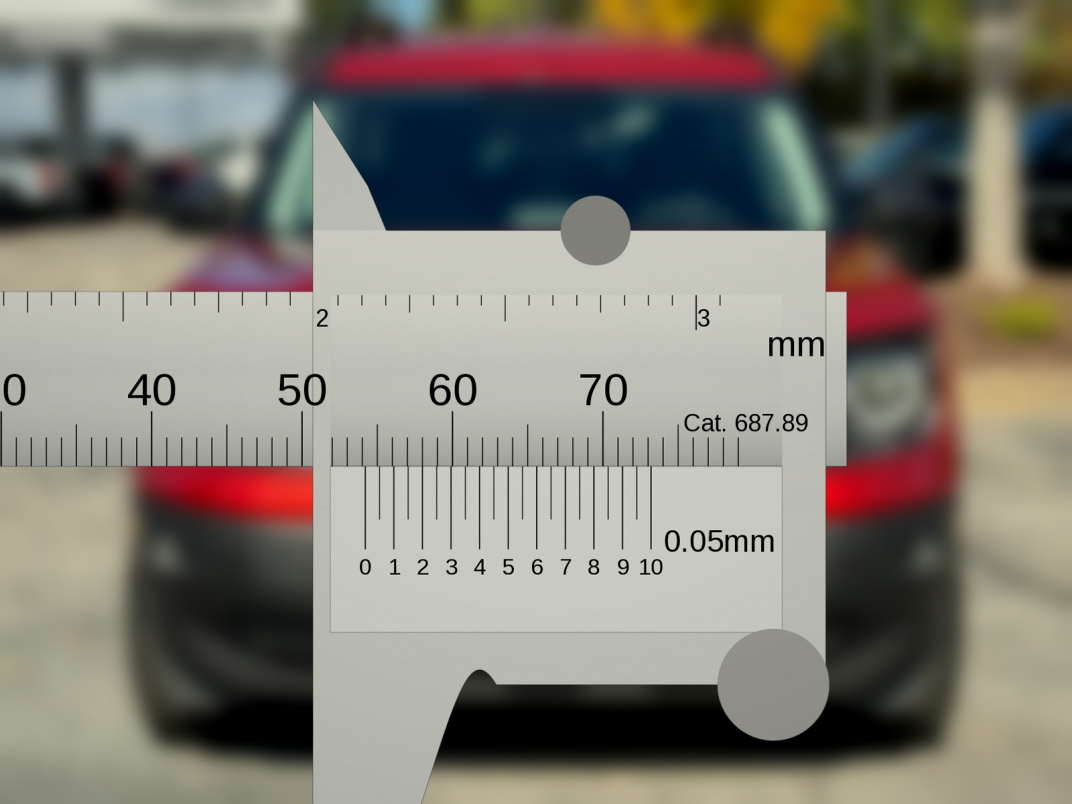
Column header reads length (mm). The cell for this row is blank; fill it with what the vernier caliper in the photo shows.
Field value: 54.2 mm
